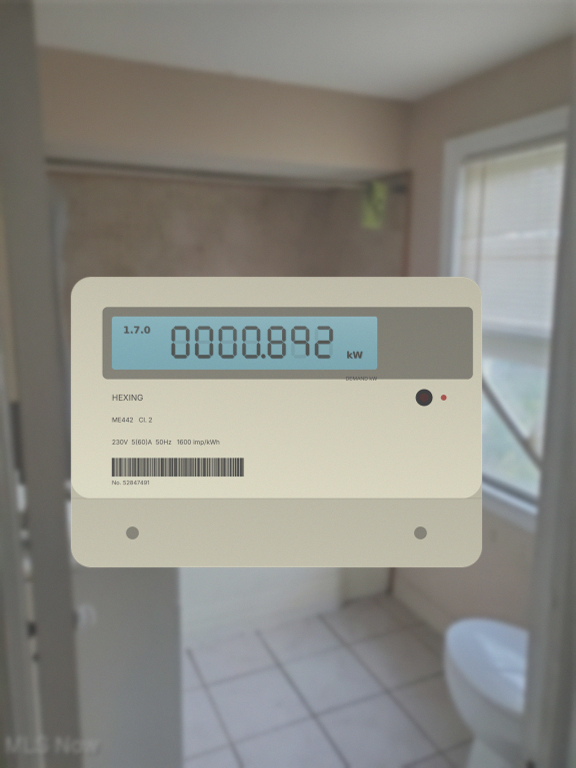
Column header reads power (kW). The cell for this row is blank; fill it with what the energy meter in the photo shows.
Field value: 0.892 kW
